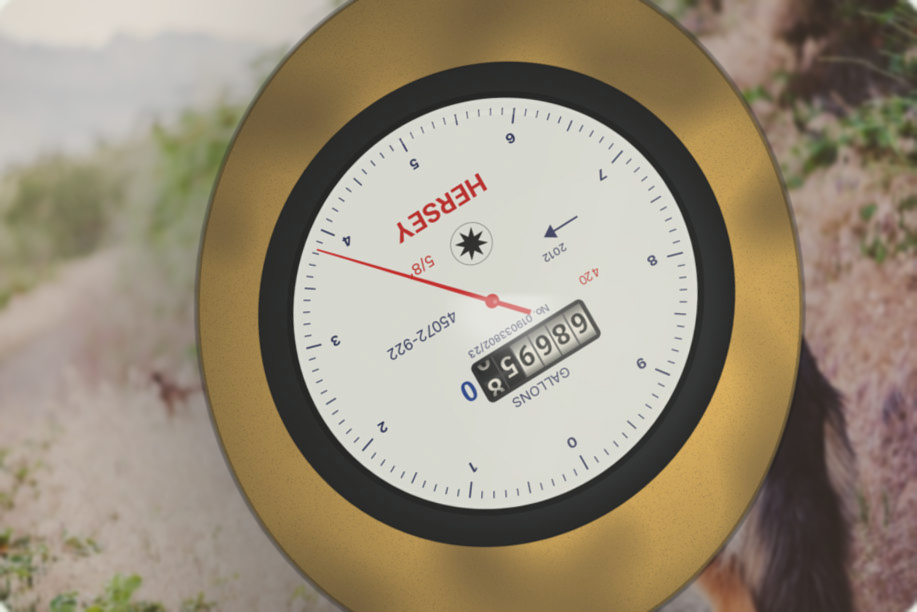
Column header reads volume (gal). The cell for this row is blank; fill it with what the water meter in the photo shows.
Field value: 6869583.8 gal
